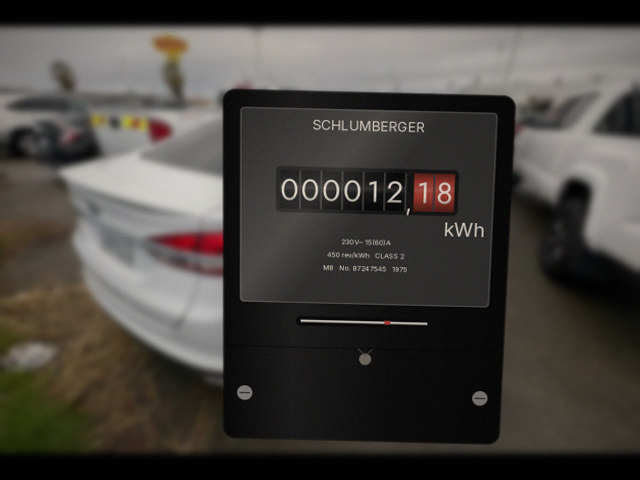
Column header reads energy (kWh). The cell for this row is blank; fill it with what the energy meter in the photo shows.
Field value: 12.18 kWh
